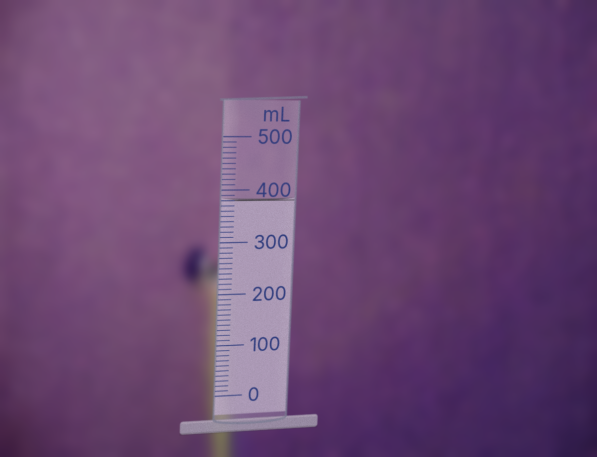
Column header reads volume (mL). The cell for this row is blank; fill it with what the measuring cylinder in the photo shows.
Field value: 380 mL
